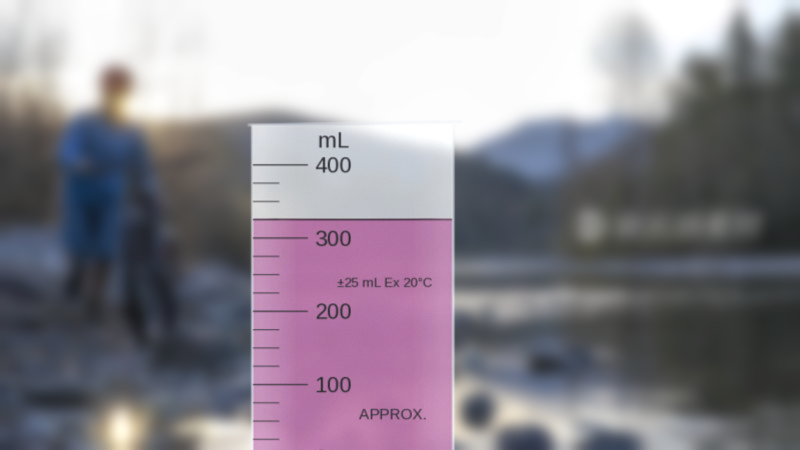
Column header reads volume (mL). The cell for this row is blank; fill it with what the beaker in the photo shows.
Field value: 325 mL
